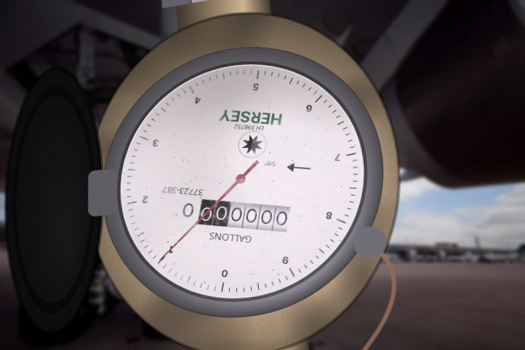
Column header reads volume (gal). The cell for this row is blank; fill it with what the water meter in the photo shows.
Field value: 1.0 gal
